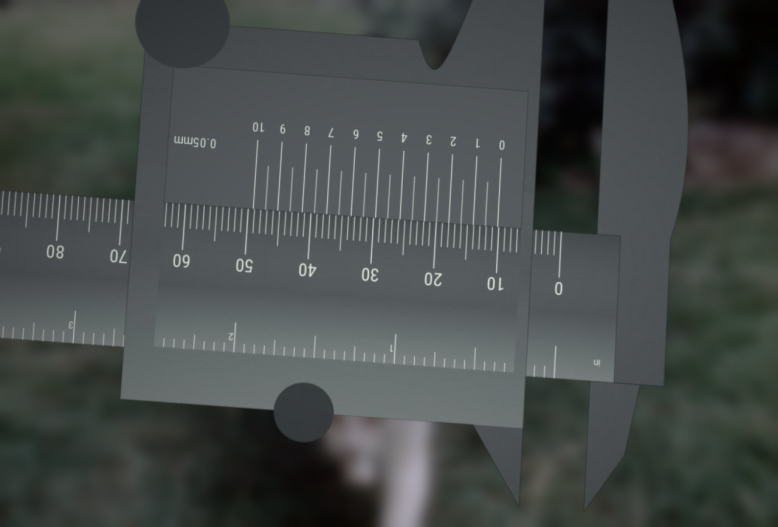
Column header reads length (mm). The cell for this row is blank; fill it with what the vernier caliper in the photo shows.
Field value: 10.2 mm
